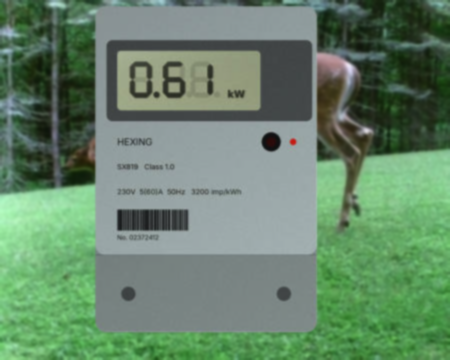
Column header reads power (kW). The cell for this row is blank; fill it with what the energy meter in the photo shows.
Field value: 0.61 kW
